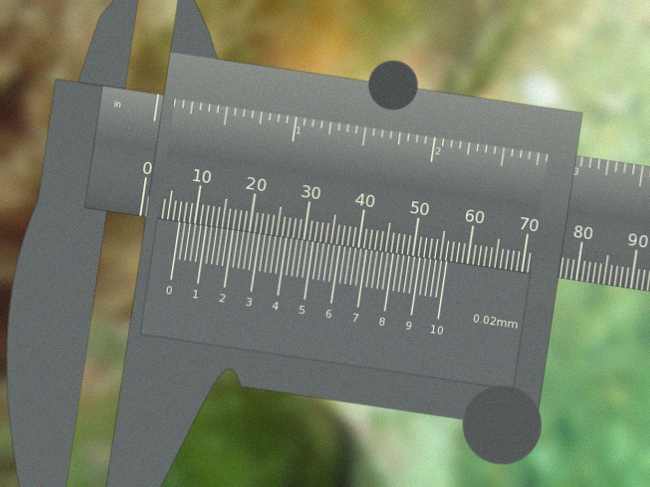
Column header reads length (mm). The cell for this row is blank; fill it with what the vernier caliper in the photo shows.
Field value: 7.2 mm
